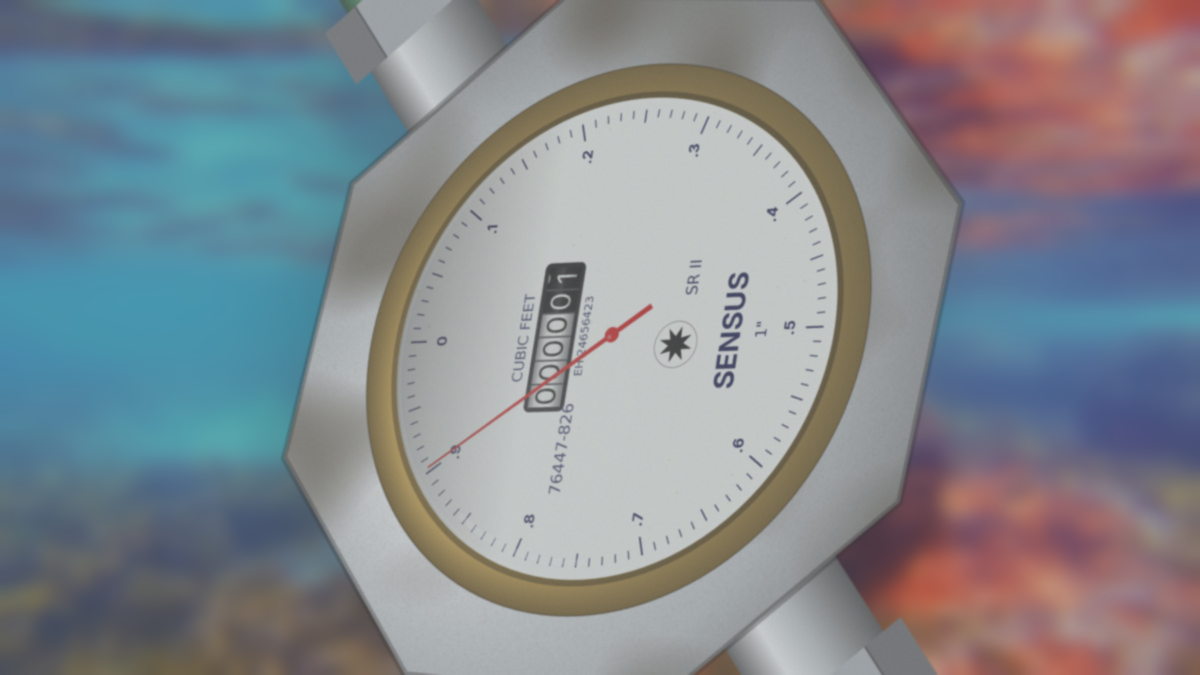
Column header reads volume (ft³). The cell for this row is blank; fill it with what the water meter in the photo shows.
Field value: 0.90 ft³
